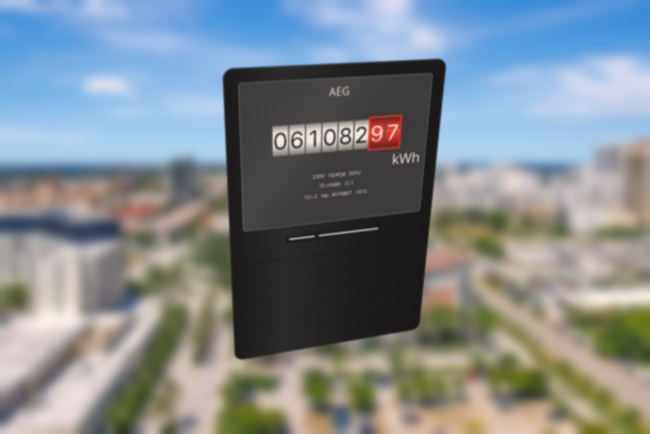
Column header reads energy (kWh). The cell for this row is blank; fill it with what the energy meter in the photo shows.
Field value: 61082.97 kWh
